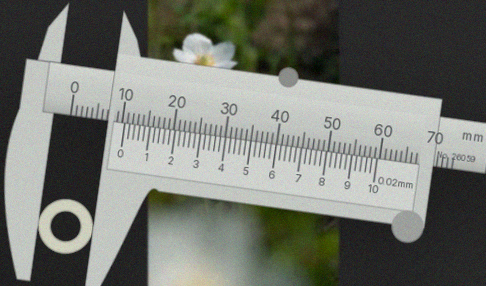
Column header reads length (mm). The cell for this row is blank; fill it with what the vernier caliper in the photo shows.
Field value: 10.5 mm
